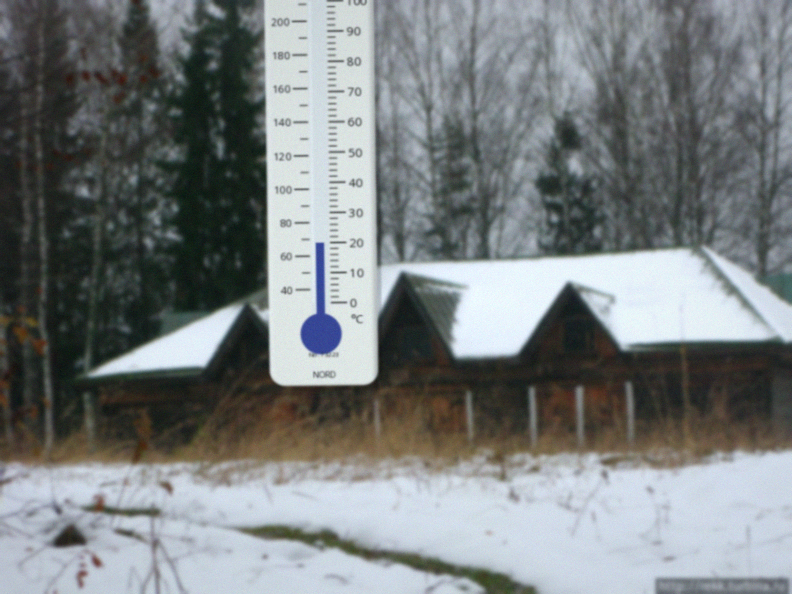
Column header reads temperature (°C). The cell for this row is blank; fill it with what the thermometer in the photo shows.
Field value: 20 °C
